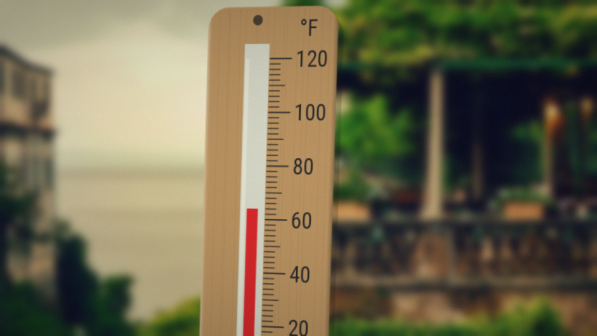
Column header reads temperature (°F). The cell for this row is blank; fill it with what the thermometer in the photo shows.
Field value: 64 °F
